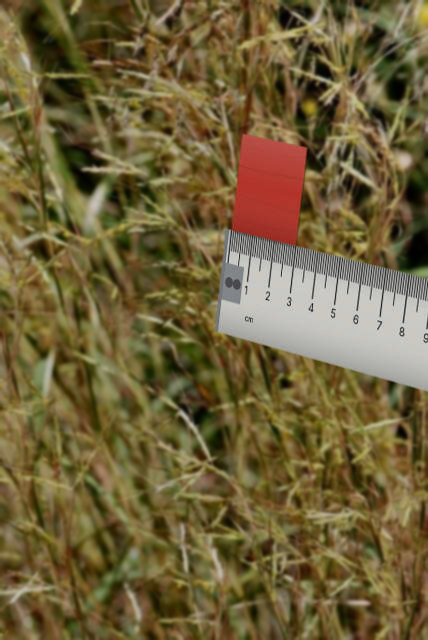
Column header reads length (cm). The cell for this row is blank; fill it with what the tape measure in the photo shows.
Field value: 3 cm
